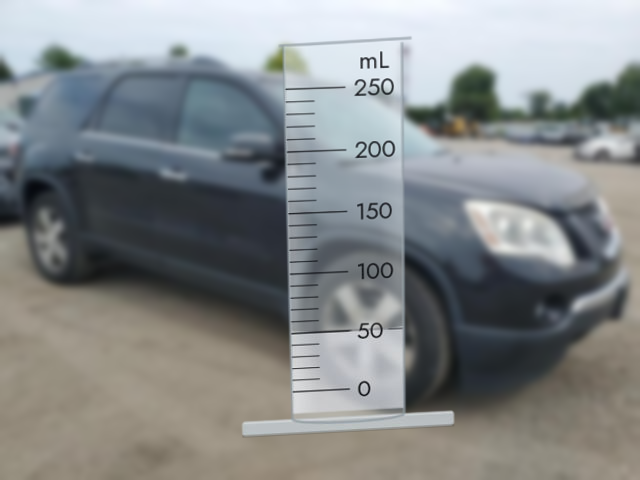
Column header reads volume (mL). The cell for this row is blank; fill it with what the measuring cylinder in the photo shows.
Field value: 50 mL
